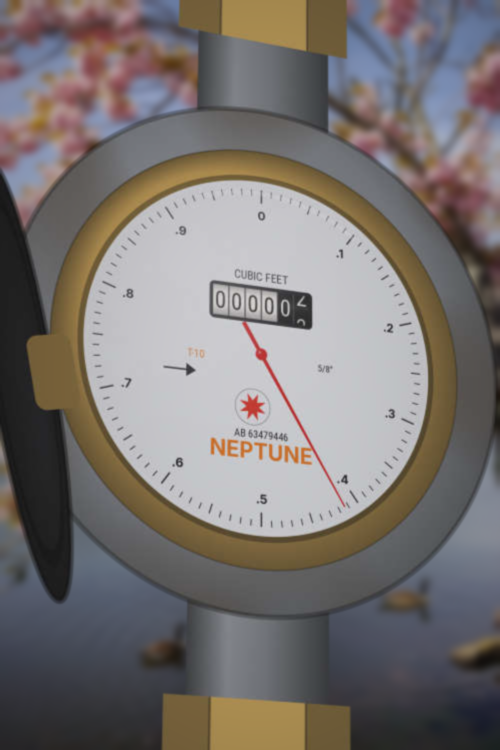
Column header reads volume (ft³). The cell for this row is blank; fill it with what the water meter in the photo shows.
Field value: 2.41 ft³
